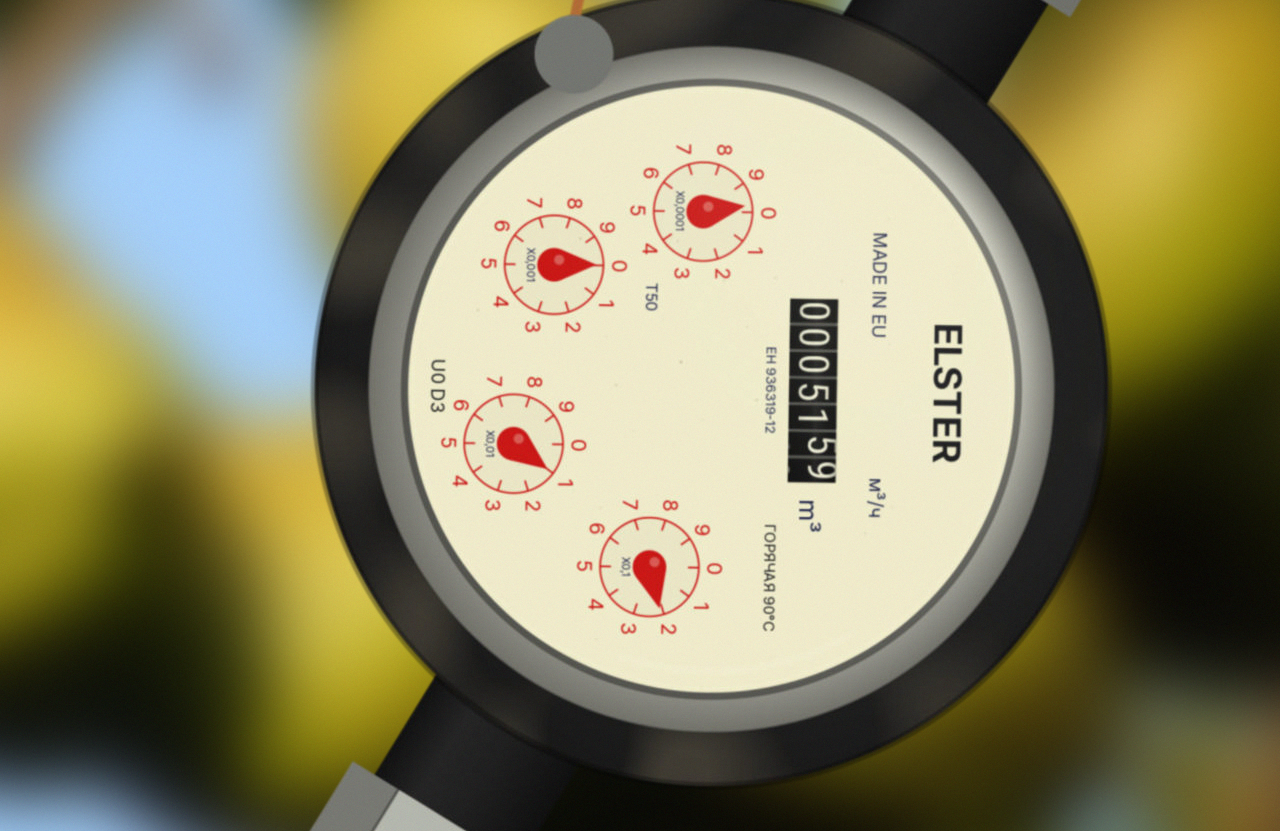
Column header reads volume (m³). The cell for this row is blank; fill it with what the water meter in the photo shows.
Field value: 5159.2099 m³
